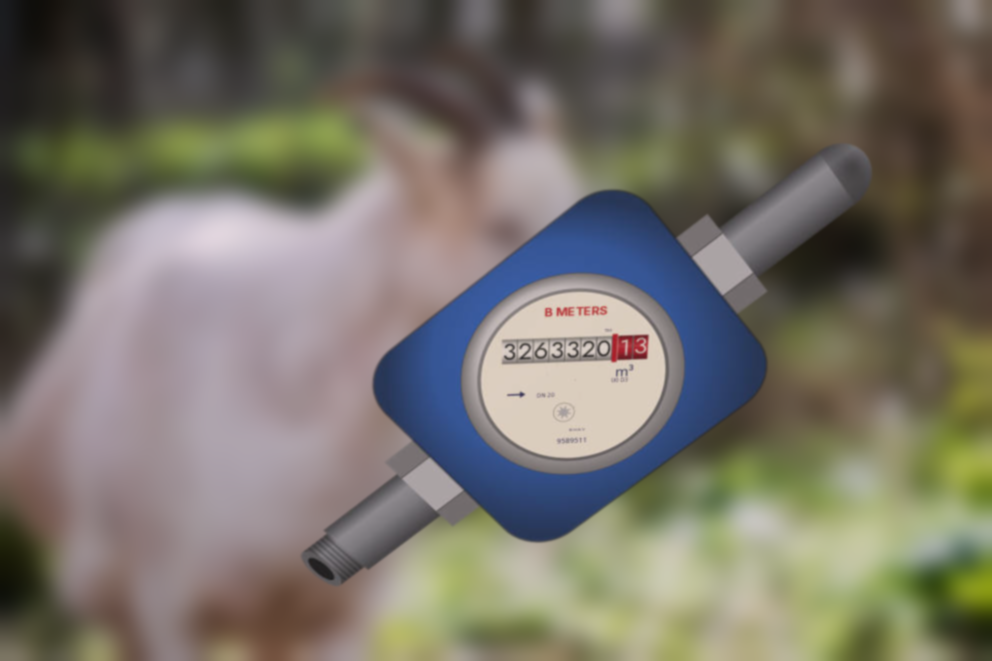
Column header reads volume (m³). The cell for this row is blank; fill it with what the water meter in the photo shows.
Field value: 3263320.13 m³
